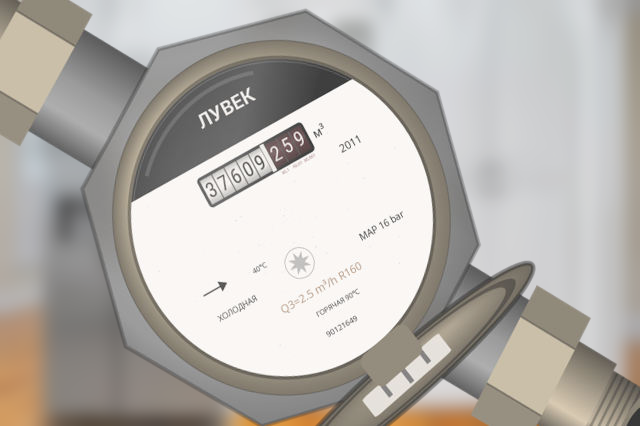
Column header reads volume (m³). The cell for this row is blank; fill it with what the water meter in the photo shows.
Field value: 37609.259 m³
